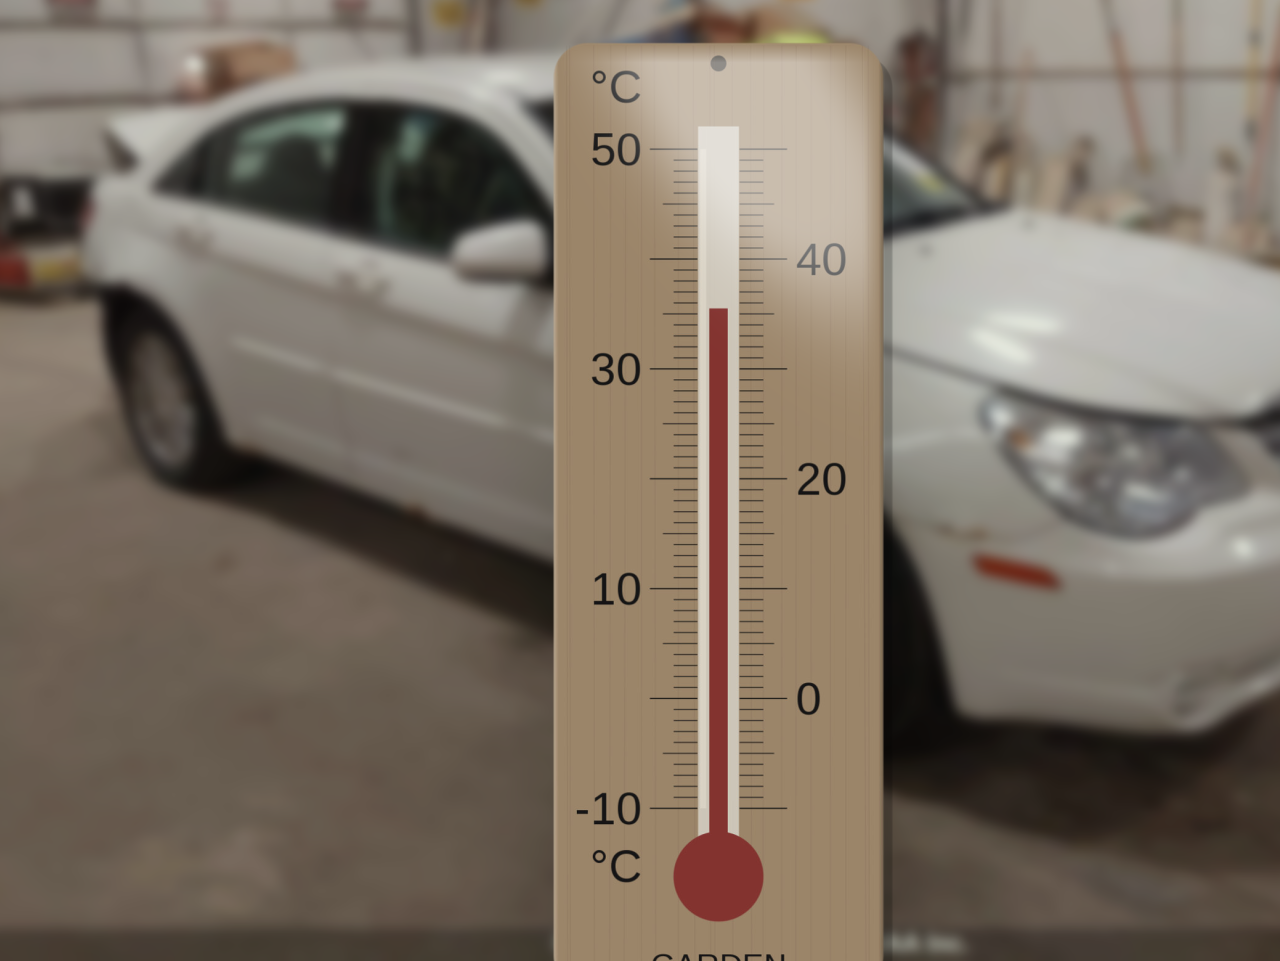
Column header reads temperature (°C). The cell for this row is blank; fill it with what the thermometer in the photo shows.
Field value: 35.5 °C
